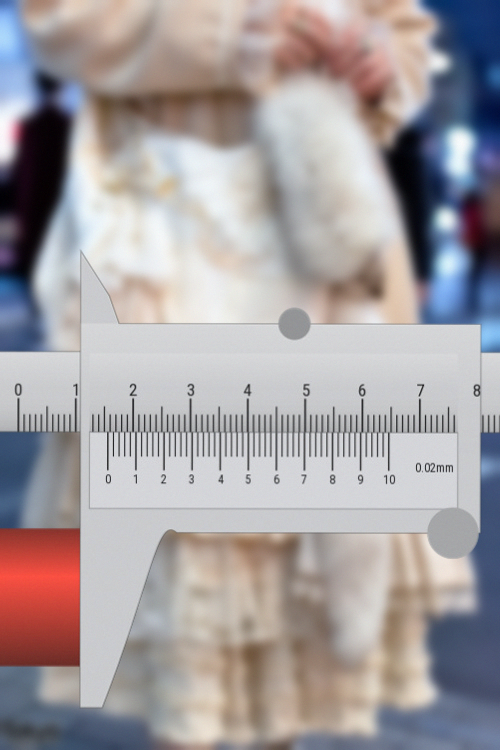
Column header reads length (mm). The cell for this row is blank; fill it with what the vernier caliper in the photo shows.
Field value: 15.6 mm
